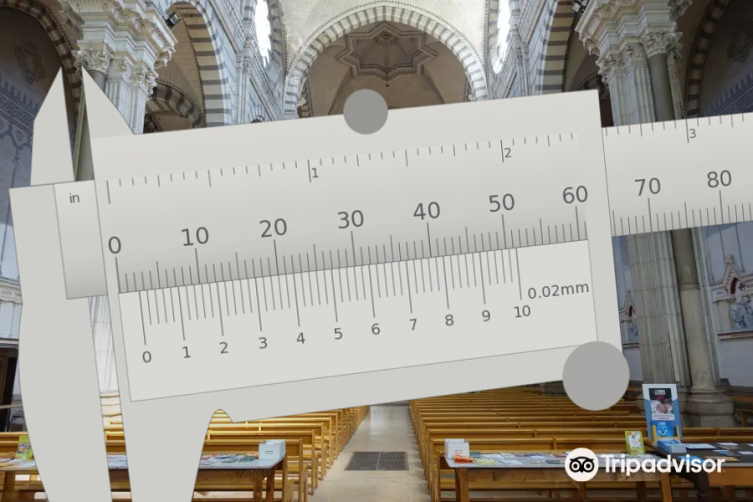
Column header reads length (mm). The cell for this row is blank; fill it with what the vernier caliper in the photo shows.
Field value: 2.4 mm
